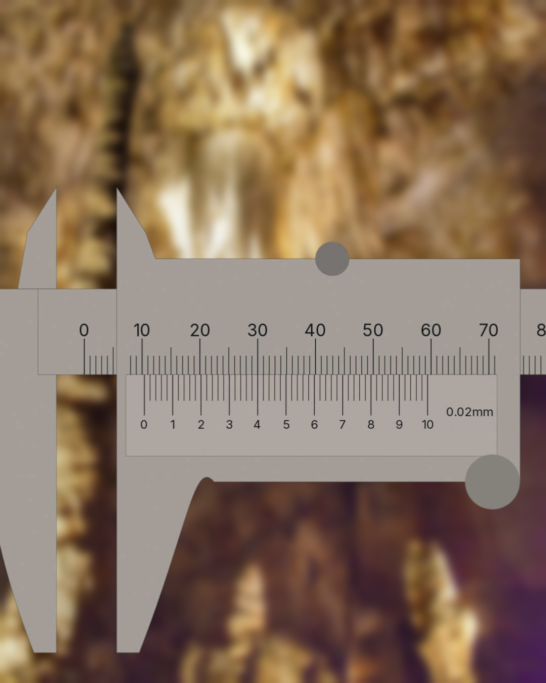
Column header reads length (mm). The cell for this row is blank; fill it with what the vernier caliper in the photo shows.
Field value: 10.4 mm
